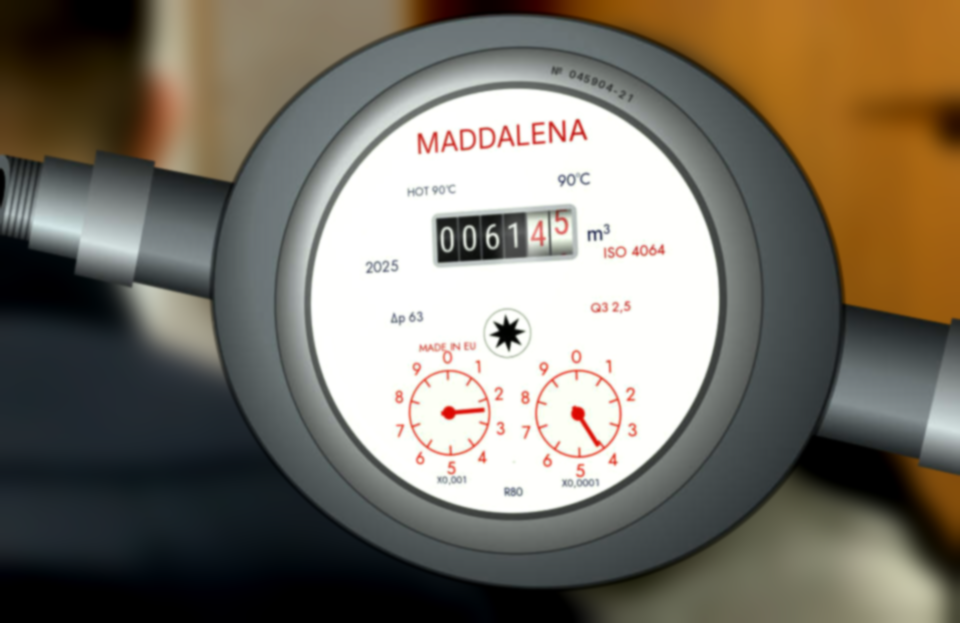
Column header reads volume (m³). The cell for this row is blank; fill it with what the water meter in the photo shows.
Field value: 61.4524 m³
